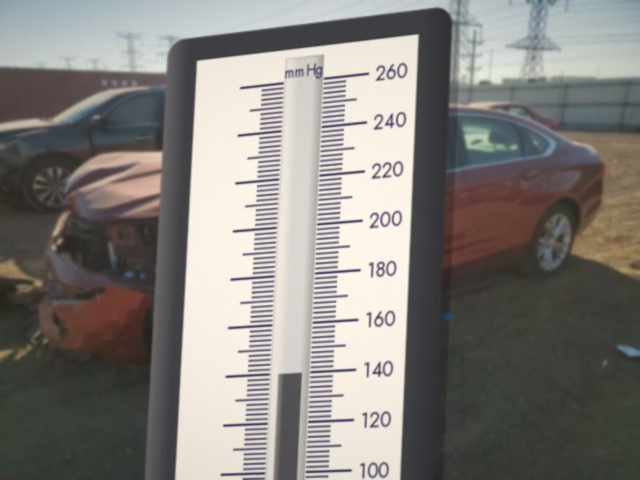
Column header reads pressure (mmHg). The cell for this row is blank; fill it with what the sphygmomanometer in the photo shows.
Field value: 140 mmHg
